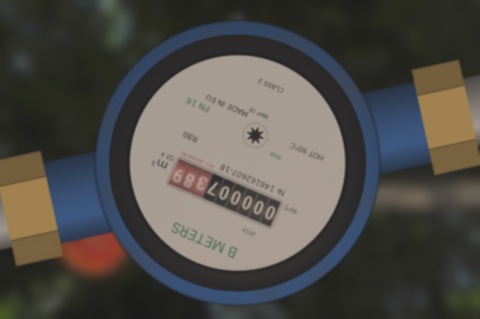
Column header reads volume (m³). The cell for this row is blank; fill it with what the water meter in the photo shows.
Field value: 7.389 m³
